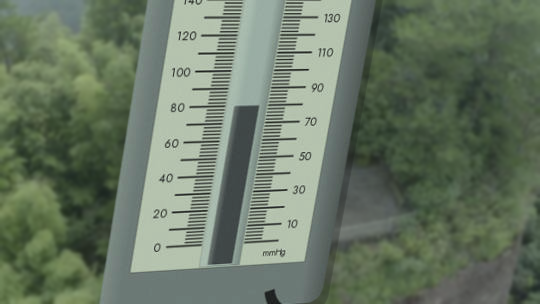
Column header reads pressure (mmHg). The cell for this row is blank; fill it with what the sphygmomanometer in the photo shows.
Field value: 80 mmHg
